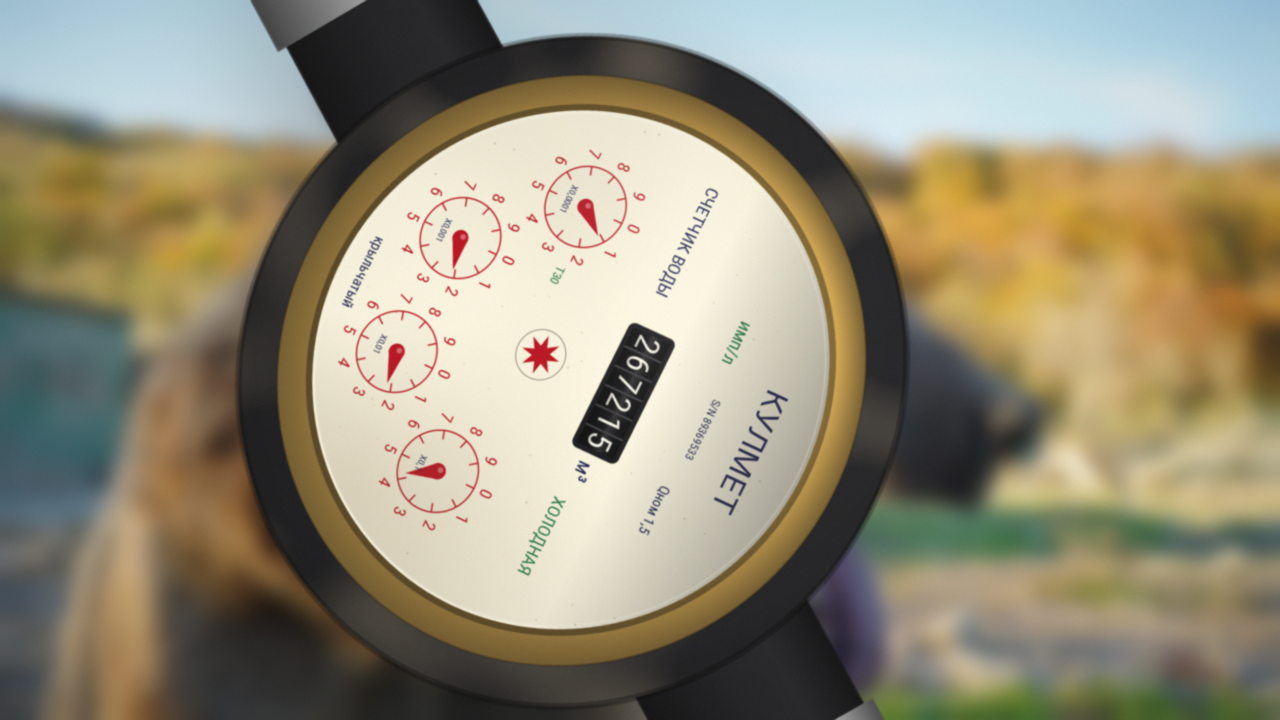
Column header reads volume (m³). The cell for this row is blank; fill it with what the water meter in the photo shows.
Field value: 267215.4221 m³
